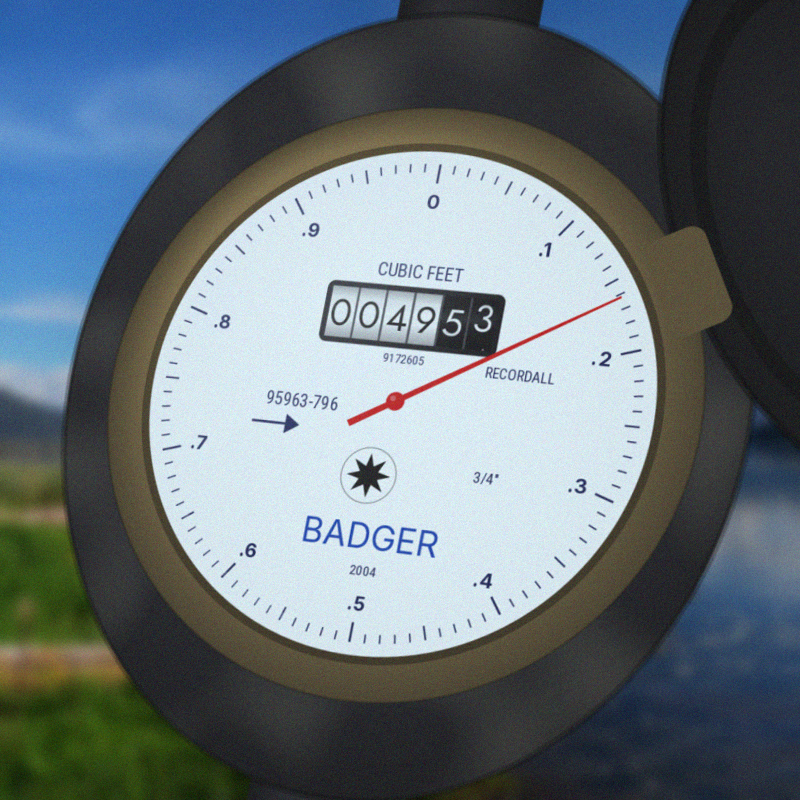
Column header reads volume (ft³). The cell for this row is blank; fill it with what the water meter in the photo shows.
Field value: 4953.16 ft³
